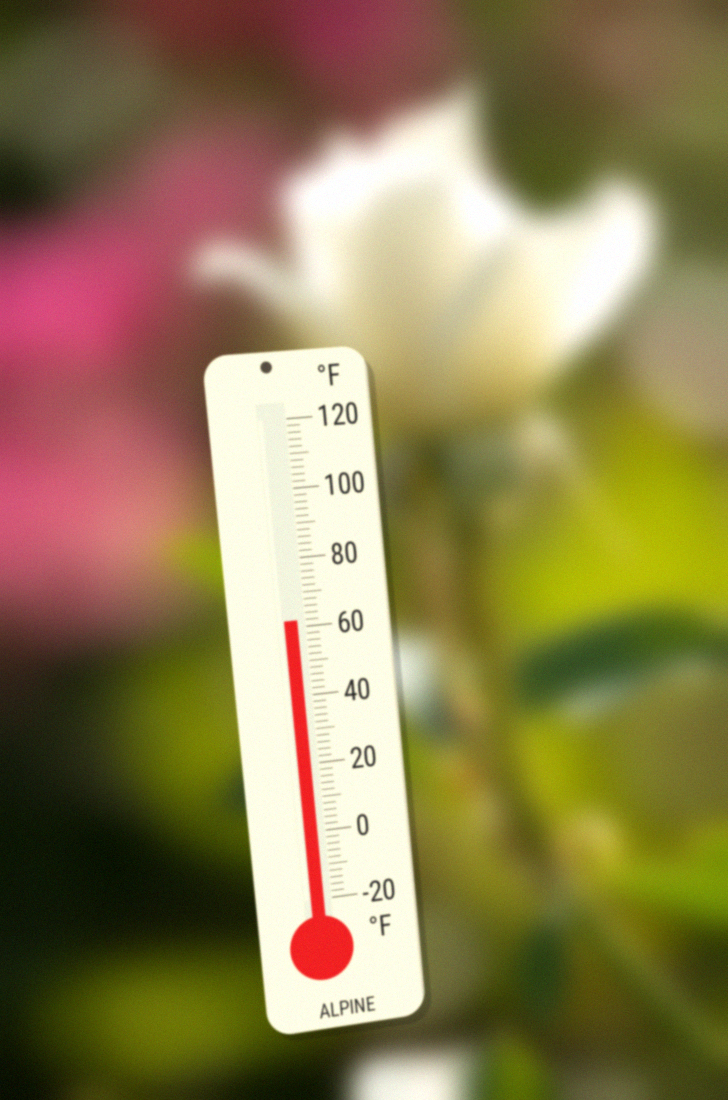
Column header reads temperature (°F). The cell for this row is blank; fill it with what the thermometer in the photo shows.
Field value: 62 °F
